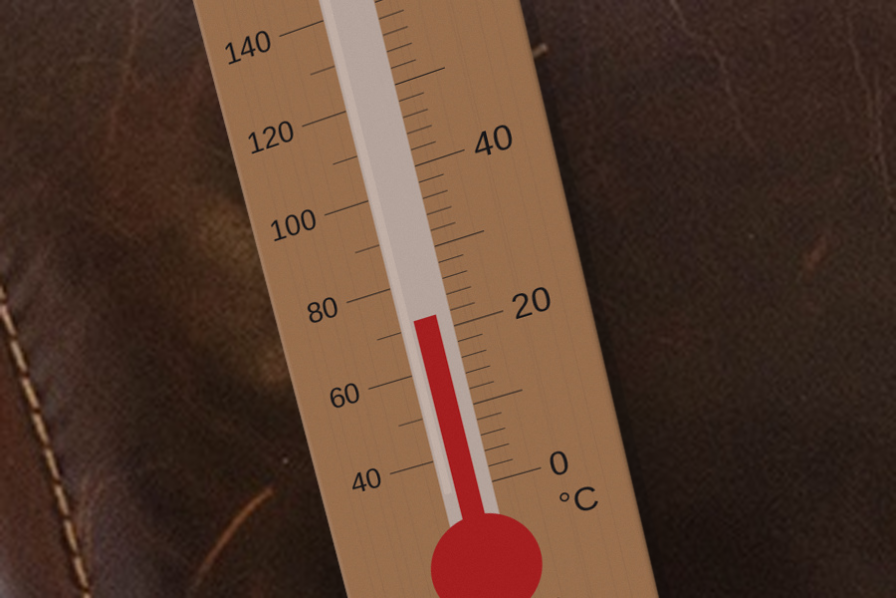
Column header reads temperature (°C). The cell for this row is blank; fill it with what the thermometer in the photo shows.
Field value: 22 °C
